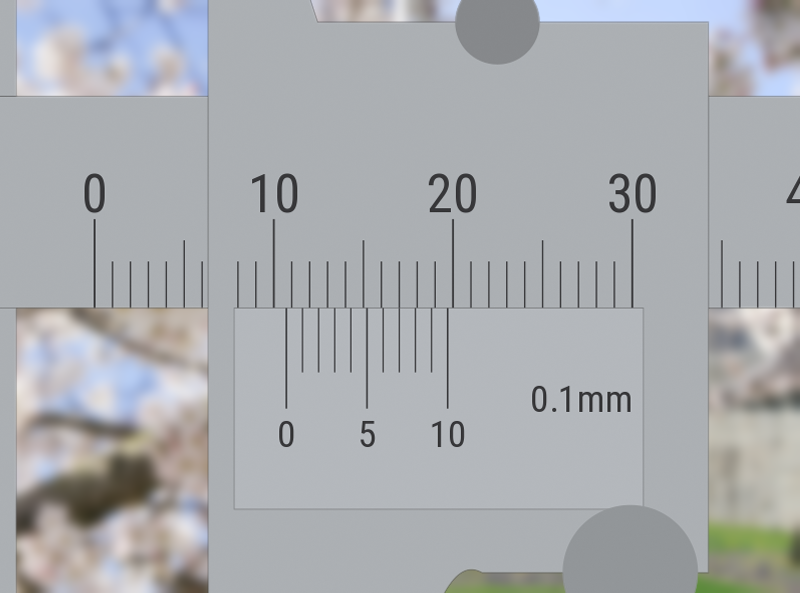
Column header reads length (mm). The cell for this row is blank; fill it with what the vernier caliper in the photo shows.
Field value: 10.7 mm
